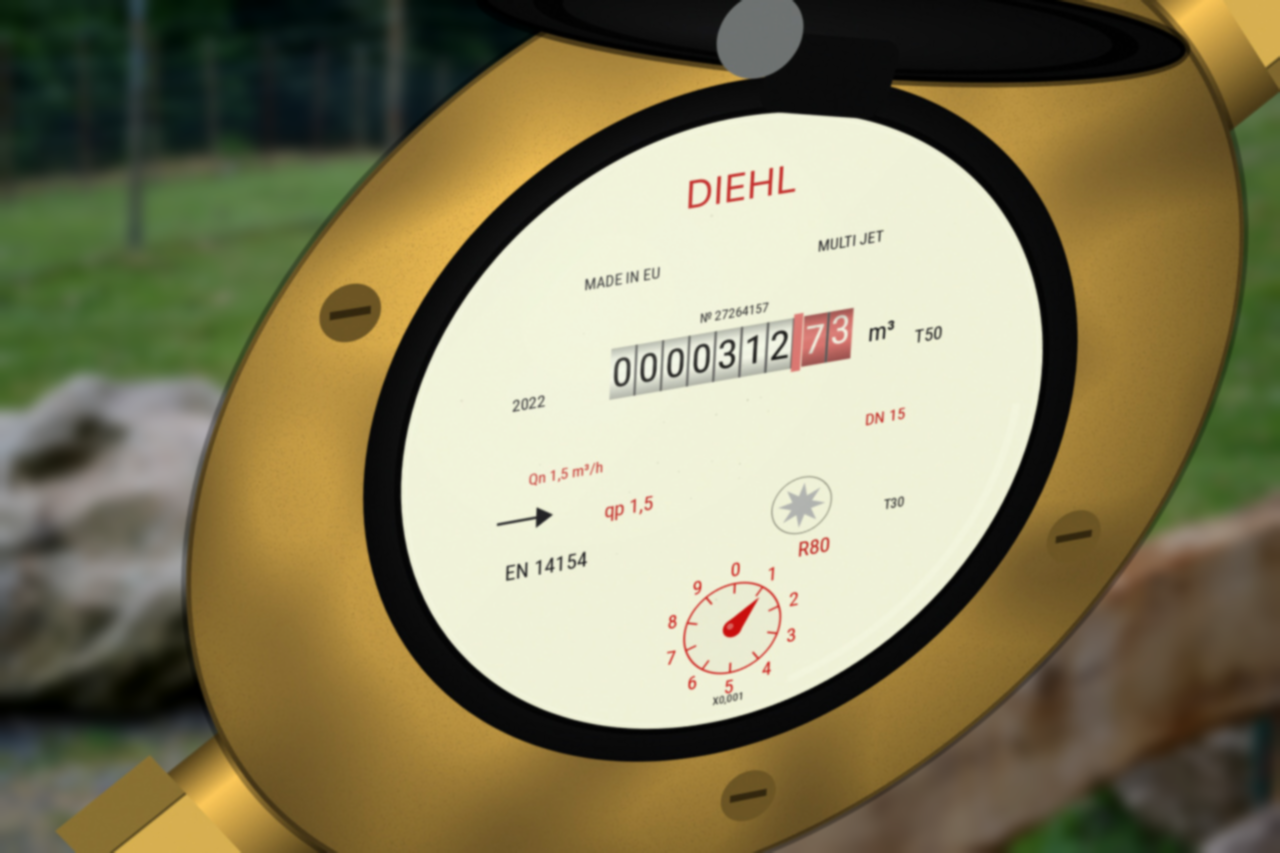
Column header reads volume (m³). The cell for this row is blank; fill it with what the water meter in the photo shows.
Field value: 312.731 m³
